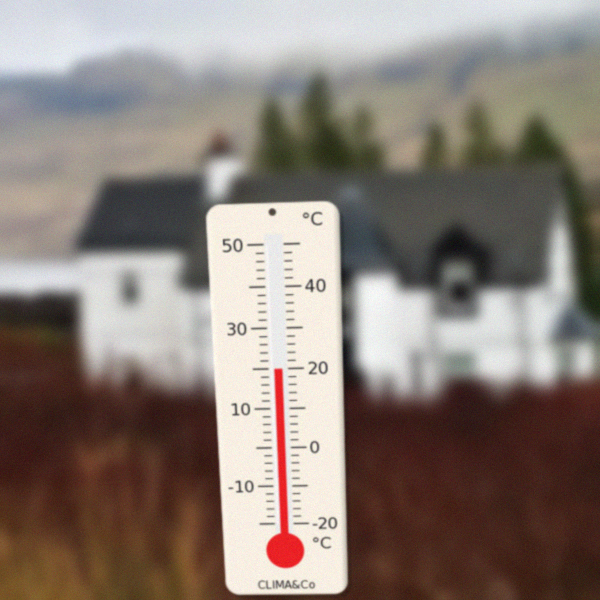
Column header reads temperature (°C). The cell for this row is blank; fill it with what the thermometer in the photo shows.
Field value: 20 °C
